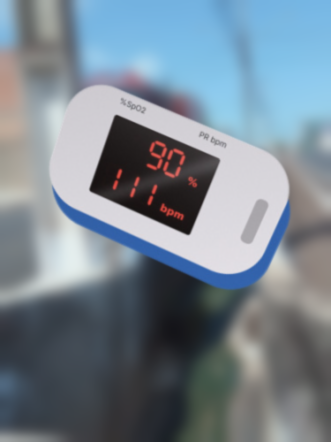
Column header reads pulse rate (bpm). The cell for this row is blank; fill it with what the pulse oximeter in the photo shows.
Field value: 111 bpm
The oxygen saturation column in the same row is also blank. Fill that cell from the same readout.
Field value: 90 %
